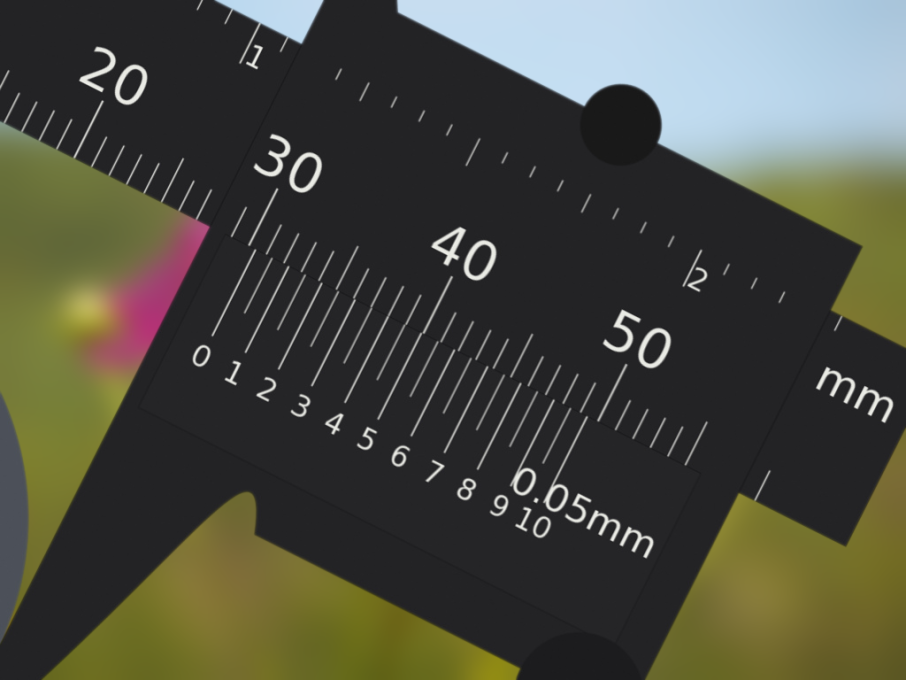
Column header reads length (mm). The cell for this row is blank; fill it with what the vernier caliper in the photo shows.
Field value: 30.4 mm
